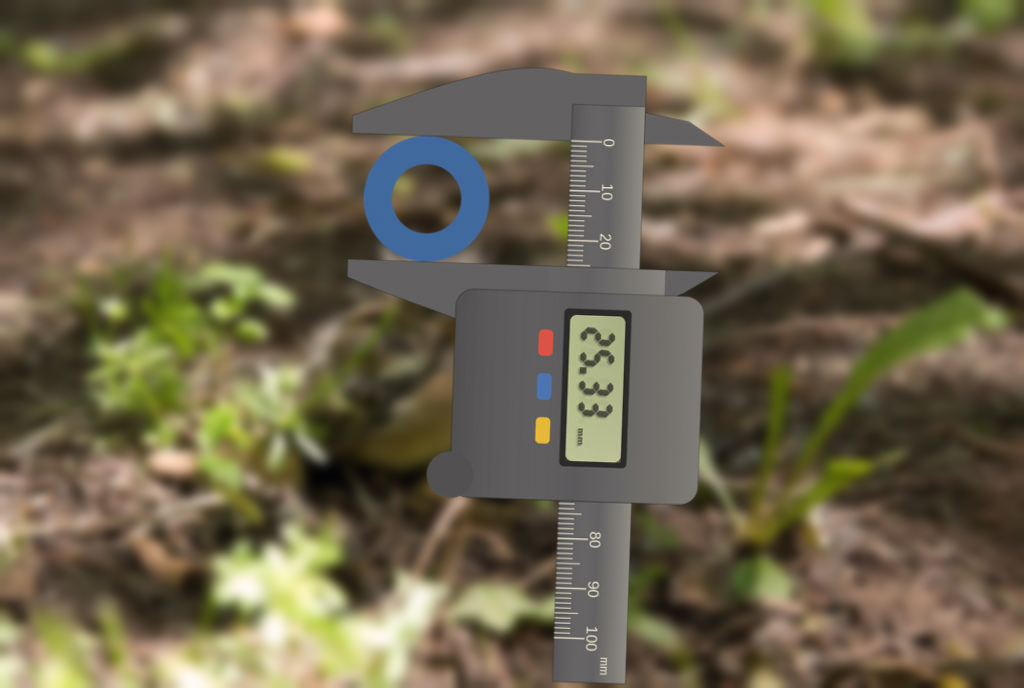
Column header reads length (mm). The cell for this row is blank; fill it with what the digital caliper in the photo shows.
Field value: 25.33 mm
